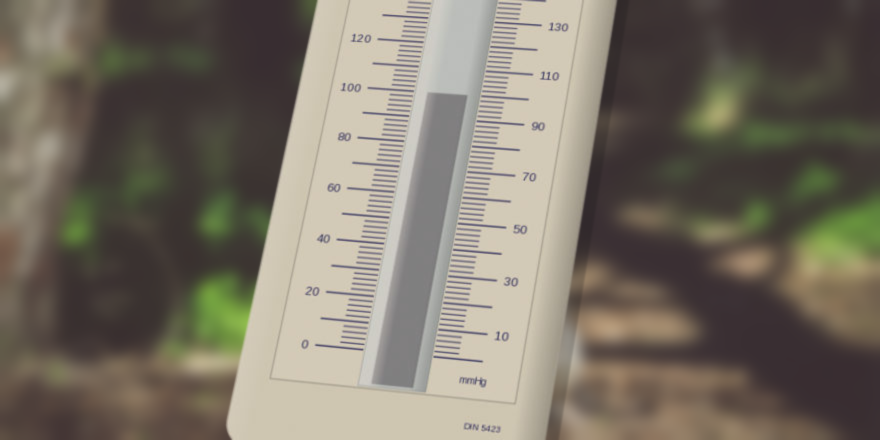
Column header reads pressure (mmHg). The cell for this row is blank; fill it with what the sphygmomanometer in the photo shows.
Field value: 100 mmHg
